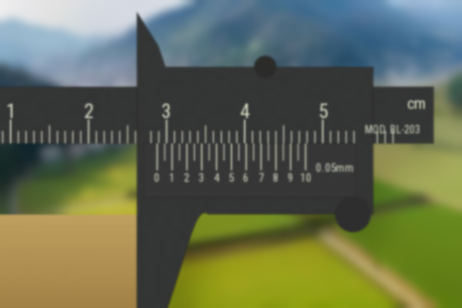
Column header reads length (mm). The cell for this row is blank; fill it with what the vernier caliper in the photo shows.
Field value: 28.8 mm
